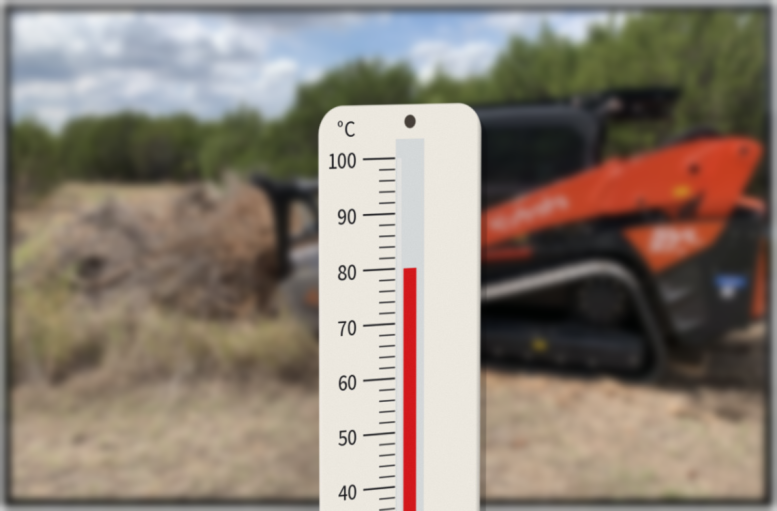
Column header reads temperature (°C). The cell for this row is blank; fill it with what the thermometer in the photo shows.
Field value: 80 °C
